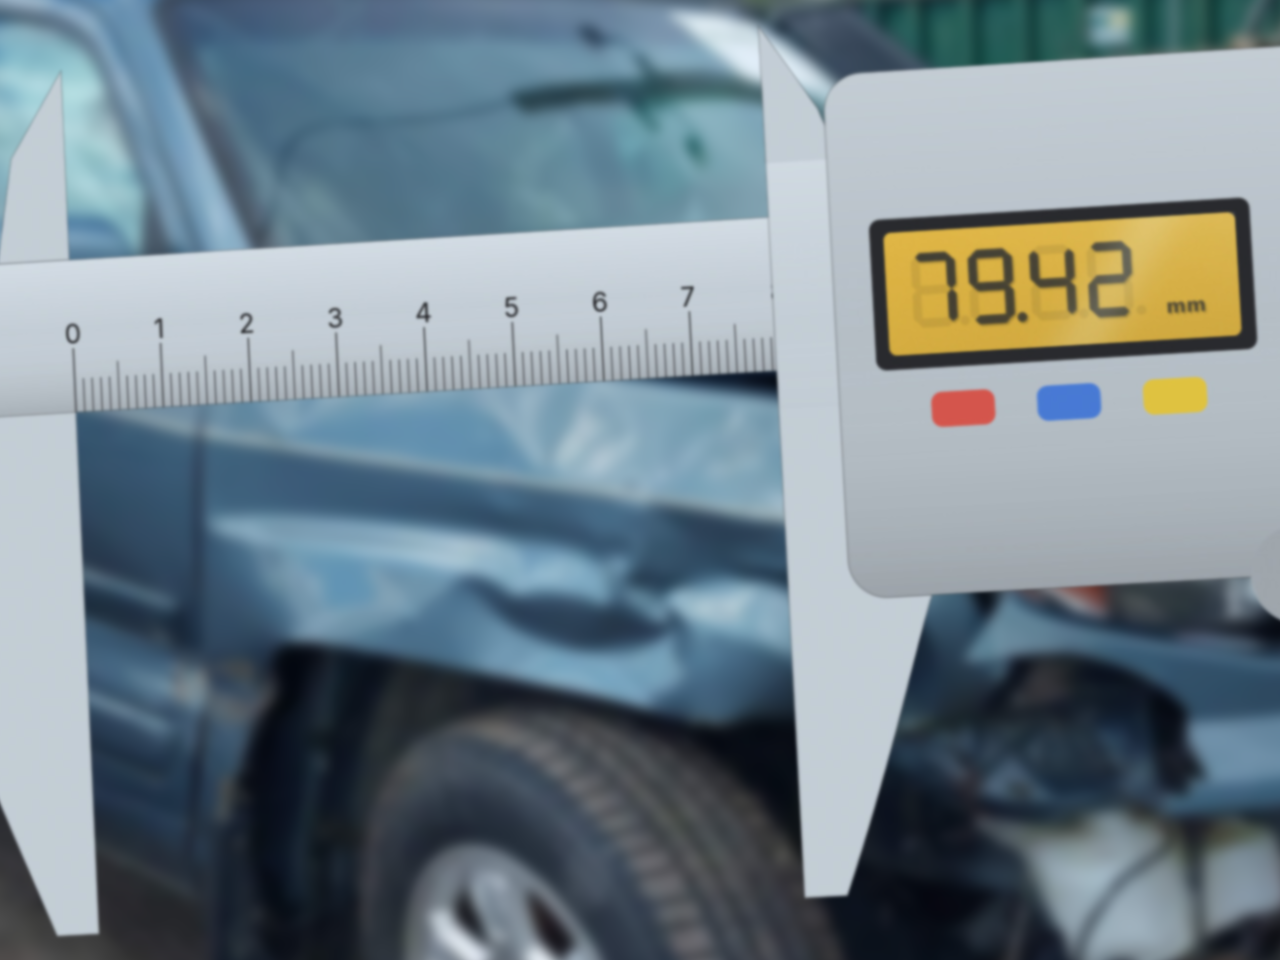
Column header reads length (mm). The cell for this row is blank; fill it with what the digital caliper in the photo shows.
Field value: 79.42 mm
